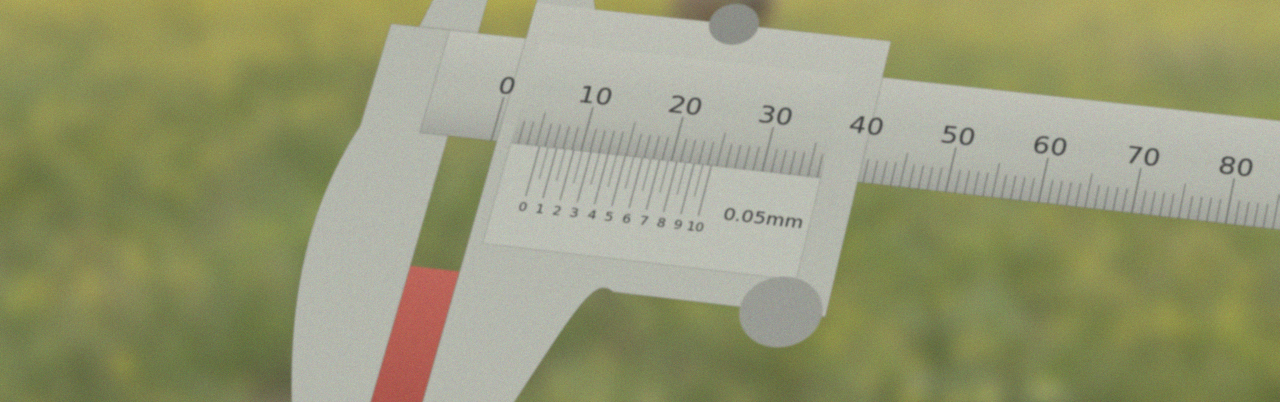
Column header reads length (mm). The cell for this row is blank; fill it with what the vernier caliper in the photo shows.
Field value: 5.4 mm
